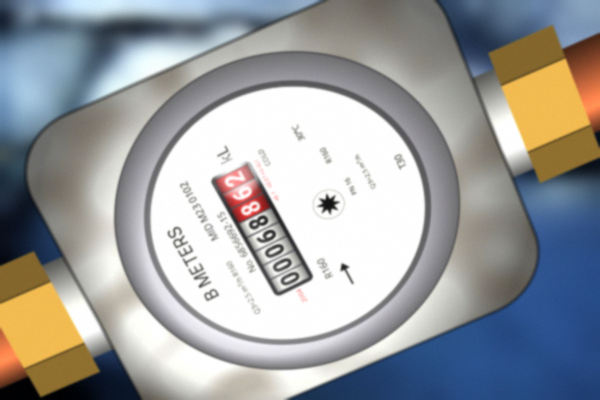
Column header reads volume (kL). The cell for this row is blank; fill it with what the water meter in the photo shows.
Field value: 68.862 kL
